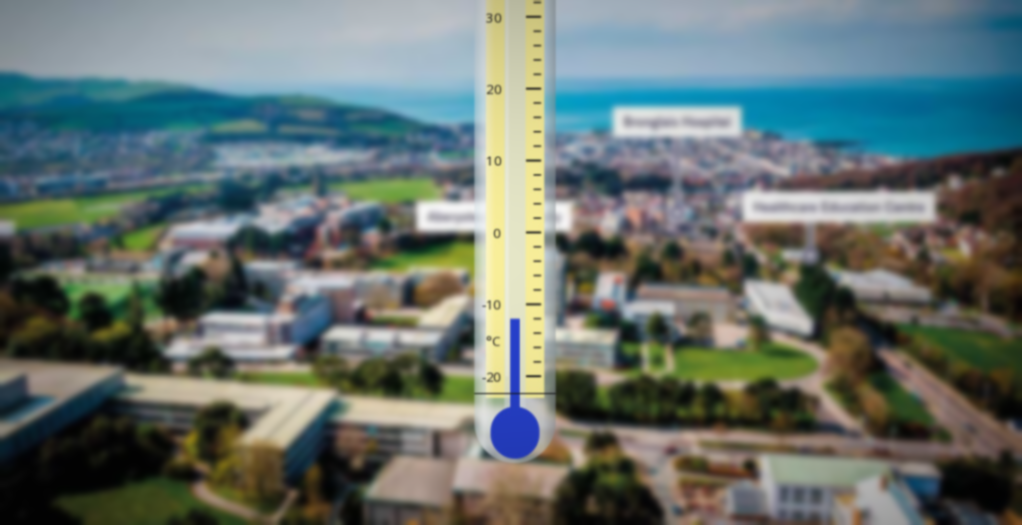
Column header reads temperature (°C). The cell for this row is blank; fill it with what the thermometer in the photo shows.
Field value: -12 °C
